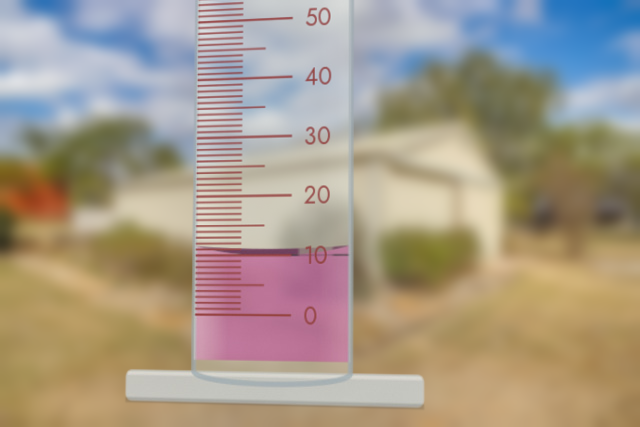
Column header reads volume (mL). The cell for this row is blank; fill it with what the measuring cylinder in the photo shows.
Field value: 10 mL
